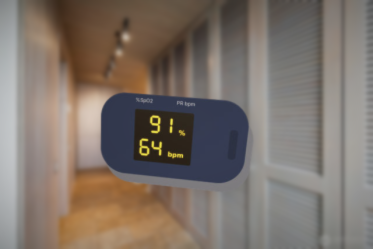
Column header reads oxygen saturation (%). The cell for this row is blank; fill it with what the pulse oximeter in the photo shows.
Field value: 91 %
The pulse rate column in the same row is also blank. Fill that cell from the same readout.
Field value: 64 bpm
